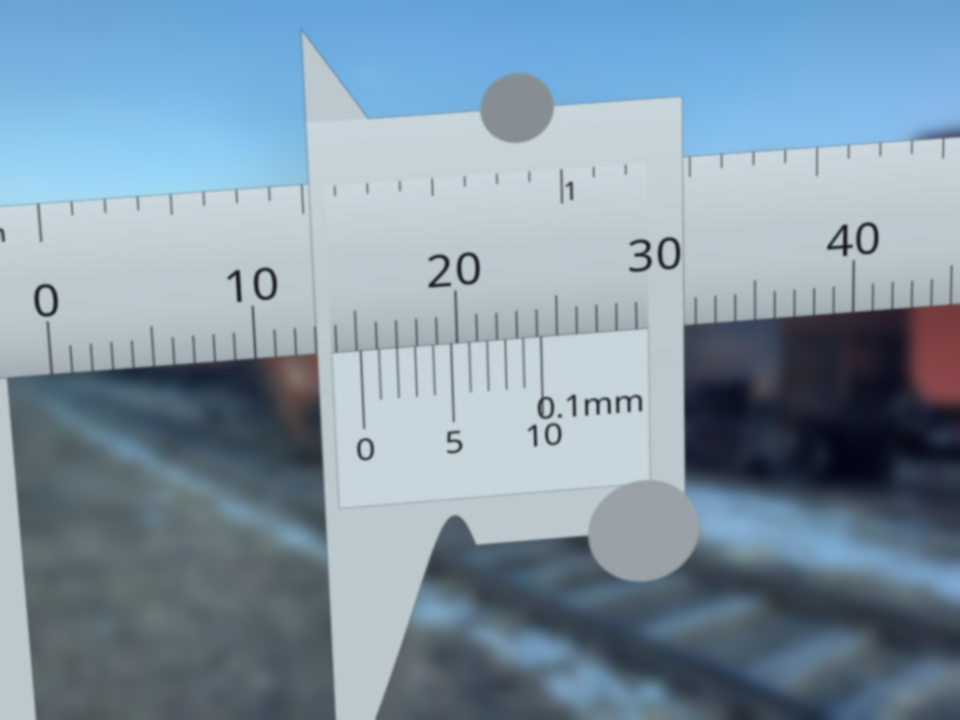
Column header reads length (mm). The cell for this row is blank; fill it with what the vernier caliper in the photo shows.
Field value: 15.2 mm
